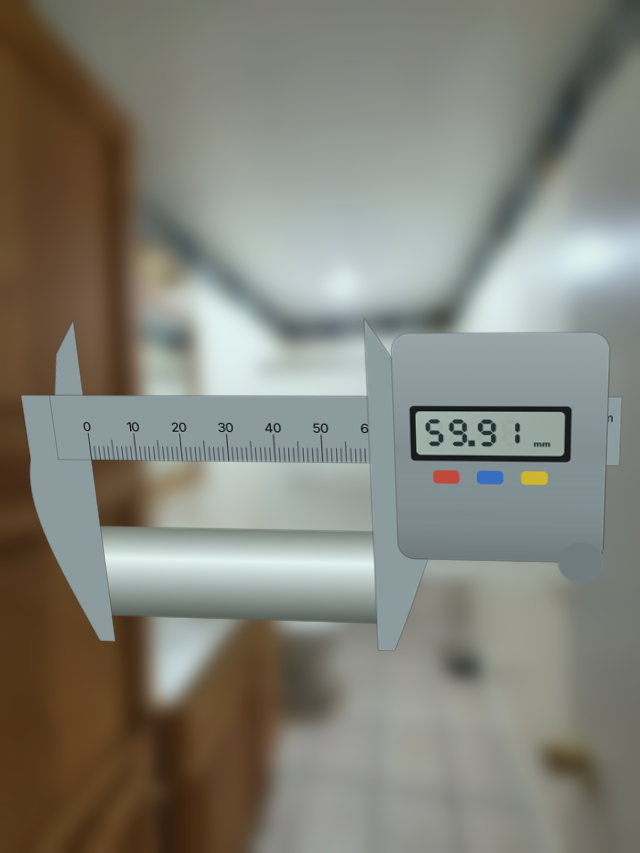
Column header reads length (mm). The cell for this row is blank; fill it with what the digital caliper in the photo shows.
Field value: 59.91 mm
